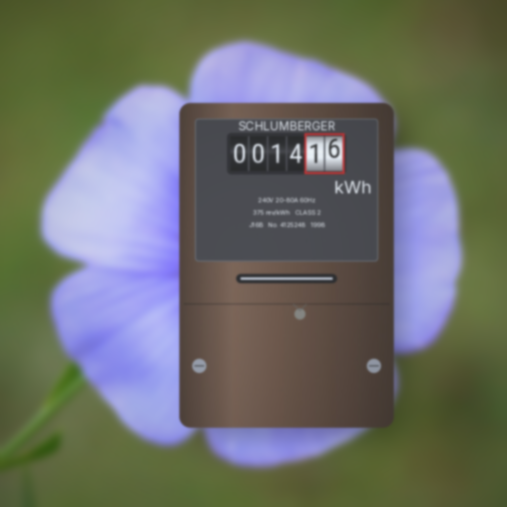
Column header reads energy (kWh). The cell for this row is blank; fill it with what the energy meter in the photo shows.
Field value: 14.16 kWh
